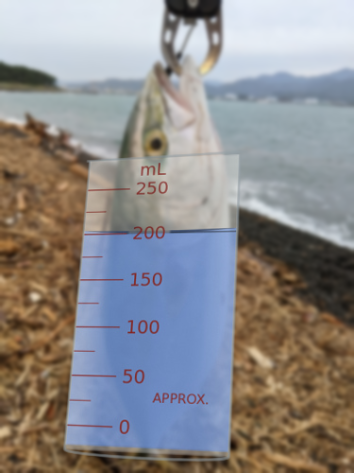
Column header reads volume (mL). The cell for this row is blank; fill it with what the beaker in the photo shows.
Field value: 200 mL
